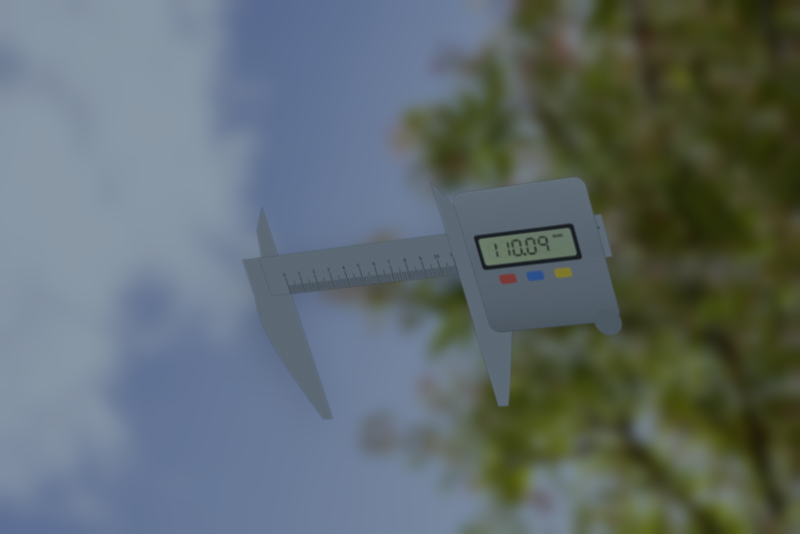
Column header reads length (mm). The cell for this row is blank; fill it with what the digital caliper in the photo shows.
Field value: 110.09 mm
